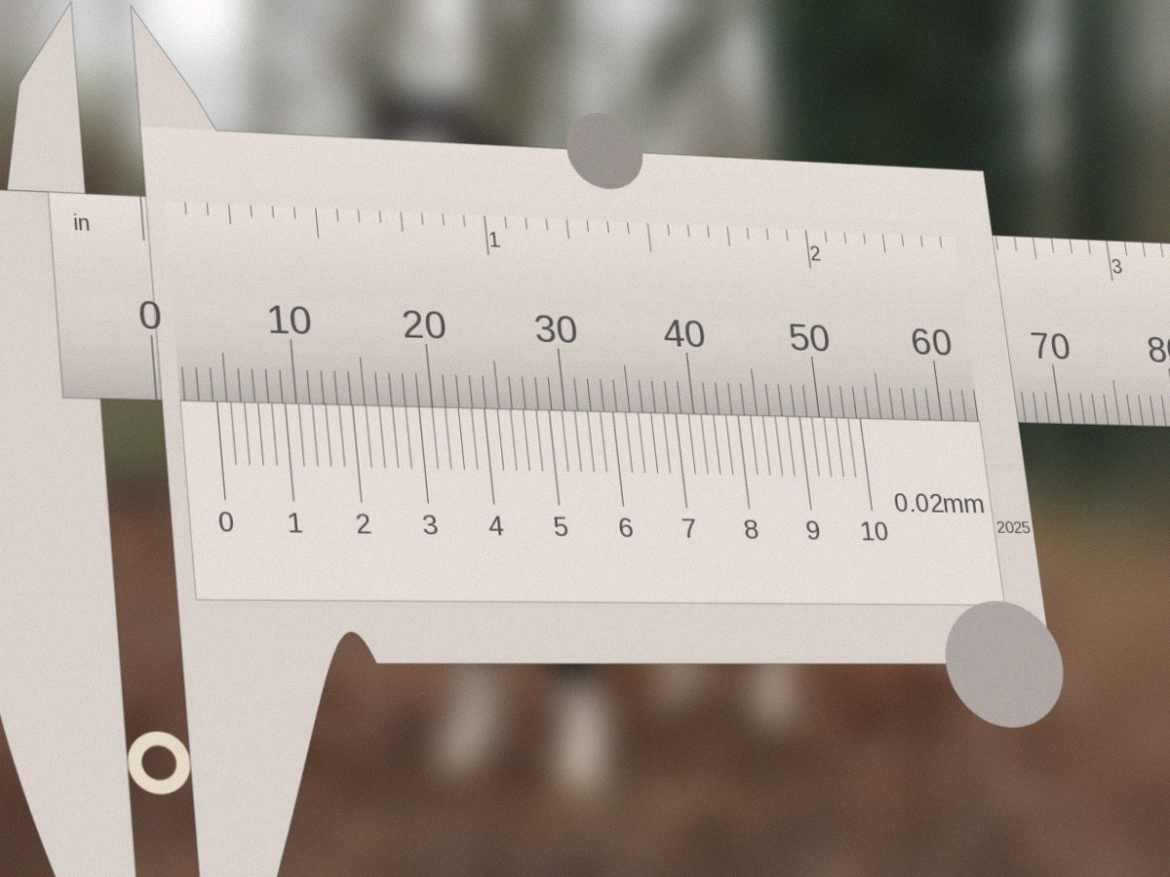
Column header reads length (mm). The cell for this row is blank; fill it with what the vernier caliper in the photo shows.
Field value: 4.3 mm
